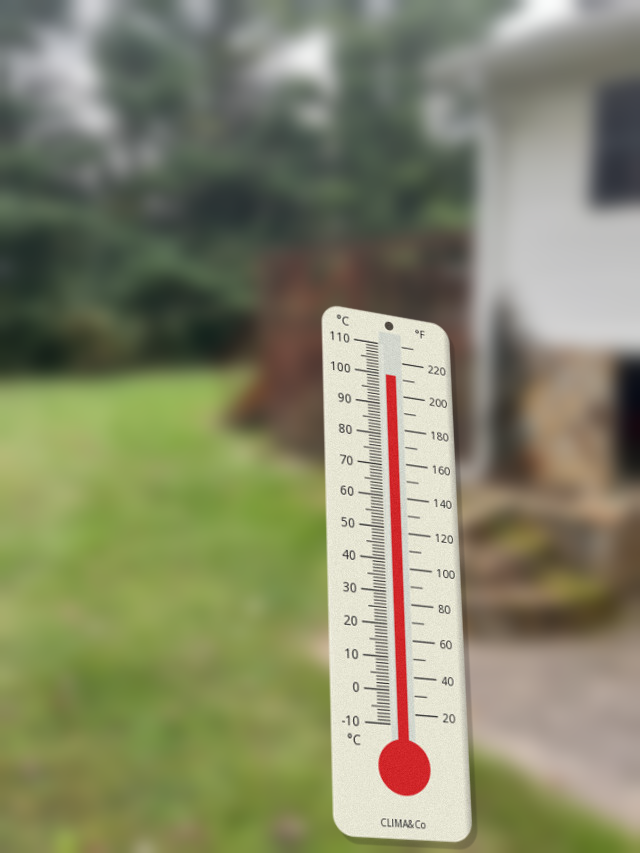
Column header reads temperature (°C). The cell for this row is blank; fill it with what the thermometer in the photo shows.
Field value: 100 °C
